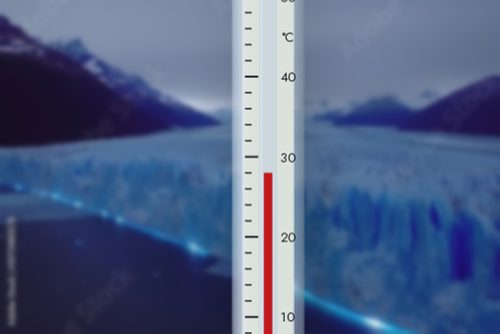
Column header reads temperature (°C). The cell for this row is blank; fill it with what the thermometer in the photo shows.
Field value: 28 °C
